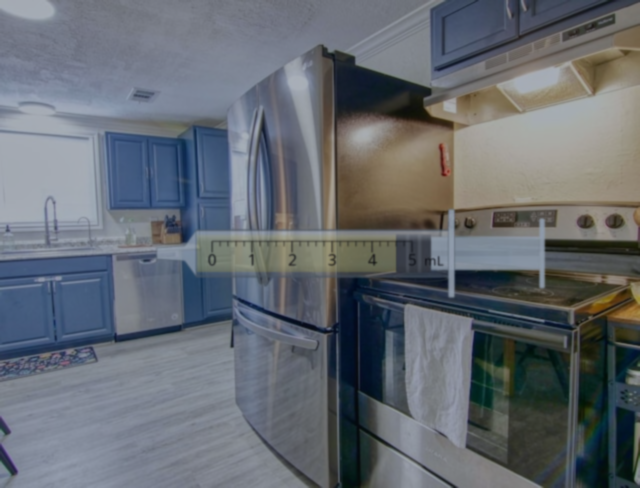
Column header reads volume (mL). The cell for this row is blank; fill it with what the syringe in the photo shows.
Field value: 4.6 mL
